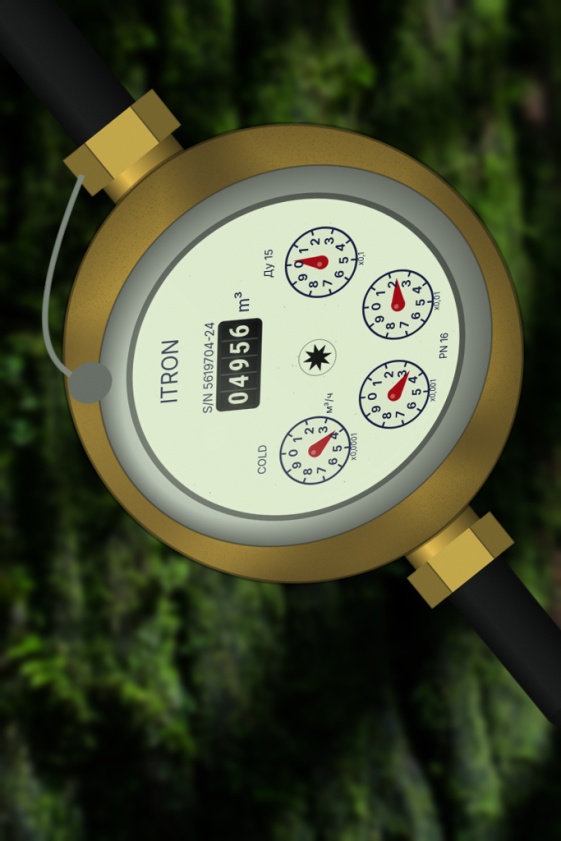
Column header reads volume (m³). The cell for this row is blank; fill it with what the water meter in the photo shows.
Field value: 4956.0233 m³
